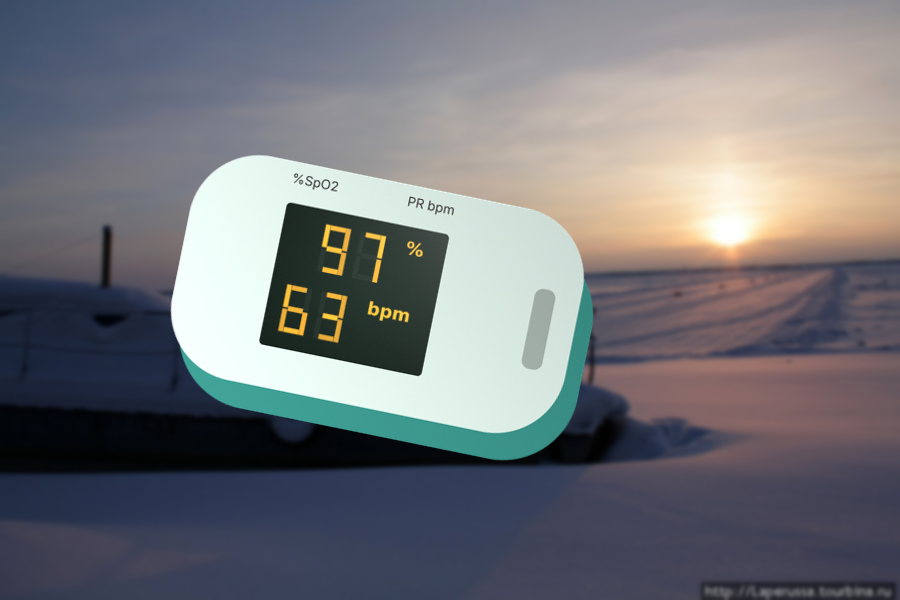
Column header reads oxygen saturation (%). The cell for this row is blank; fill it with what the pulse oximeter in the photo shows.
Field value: 97 %
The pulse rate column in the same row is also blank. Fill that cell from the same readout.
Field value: 63 bpm
